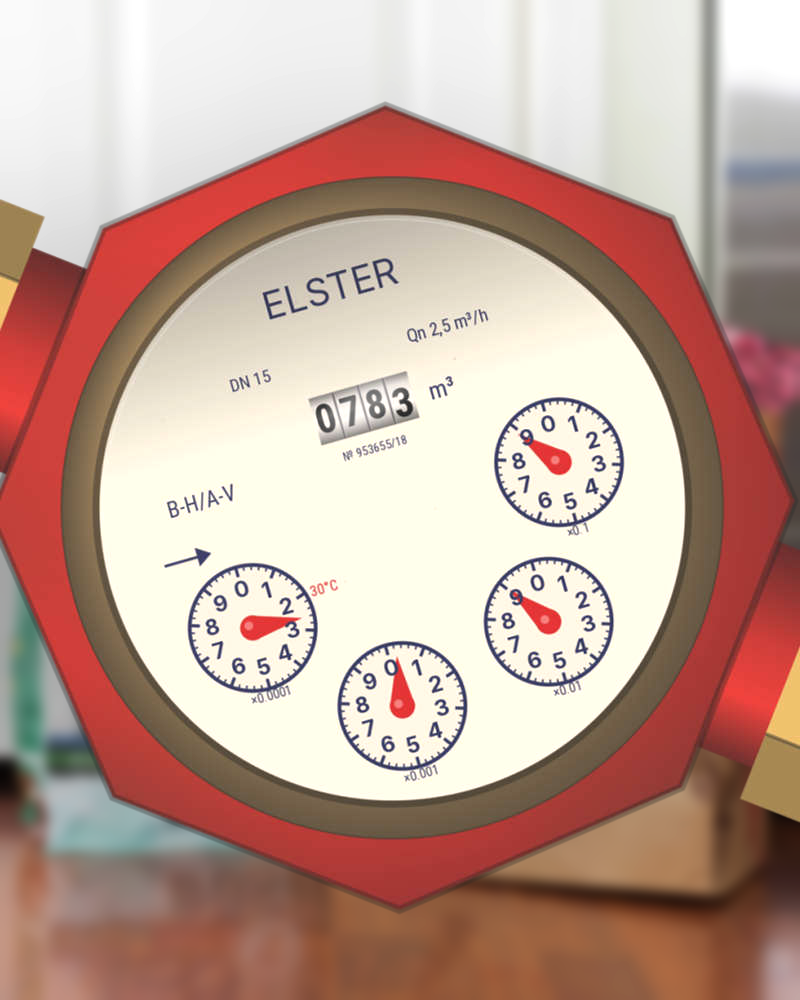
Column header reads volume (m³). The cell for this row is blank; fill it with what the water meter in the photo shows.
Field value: 782.8902 m³
